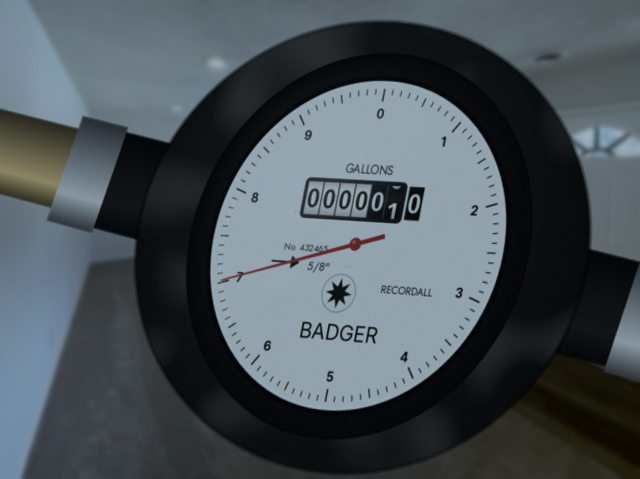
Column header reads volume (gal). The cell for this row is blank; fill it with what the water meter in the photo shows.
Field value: 7.0 gal
